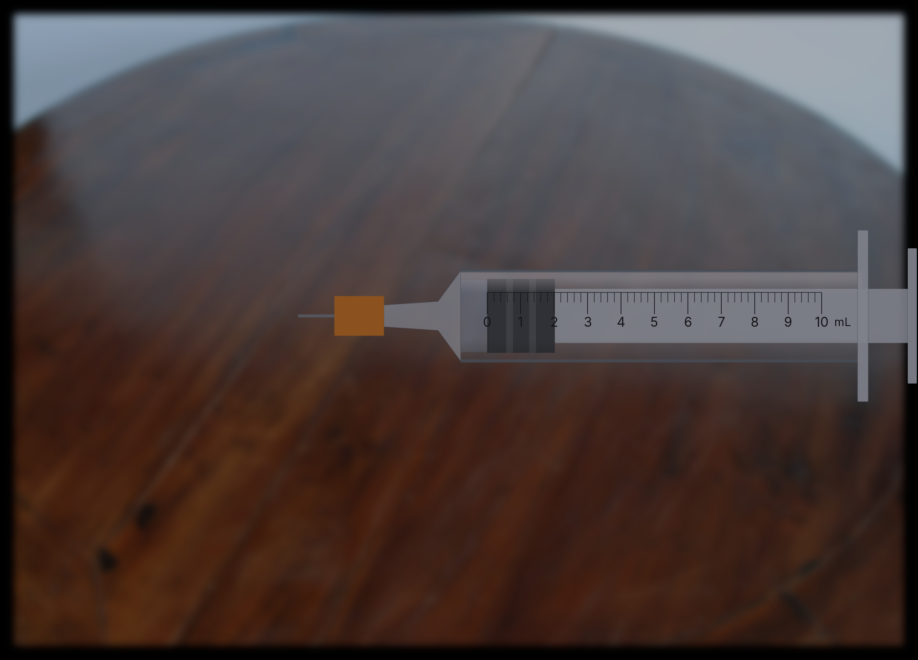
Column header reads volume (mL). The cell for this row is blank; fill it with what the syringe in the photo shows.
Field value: 0 mL
